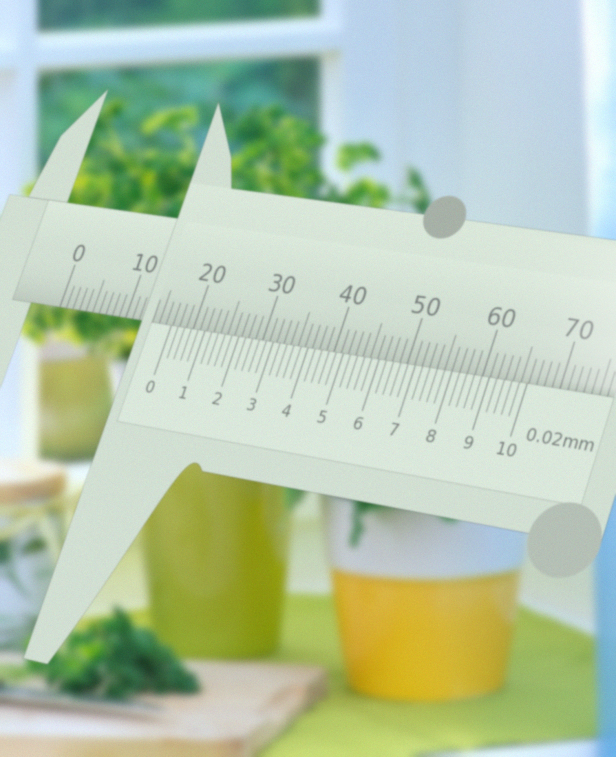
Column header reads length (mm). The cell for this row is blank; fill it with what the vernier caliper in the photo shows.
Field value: 16.8 mm
